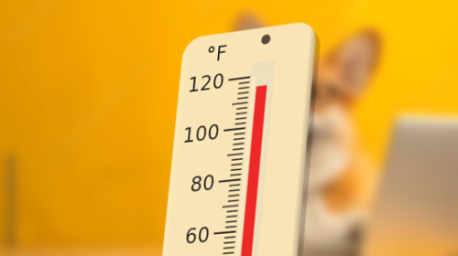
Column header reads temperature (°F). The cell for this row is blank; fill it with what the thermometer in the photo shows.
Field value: 116 °F
